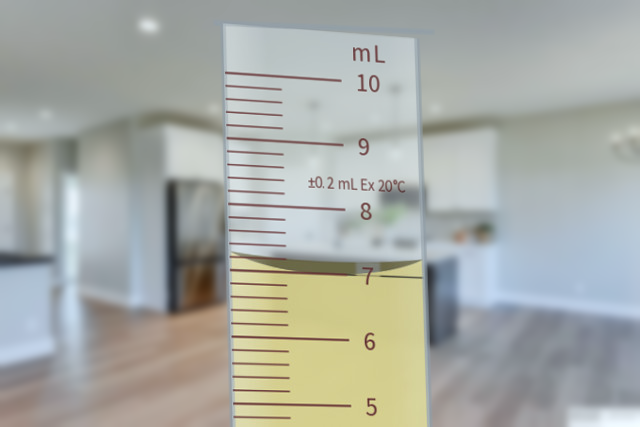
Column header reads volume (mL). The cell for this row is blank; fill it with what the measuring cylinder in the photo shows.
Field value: 7 mL
